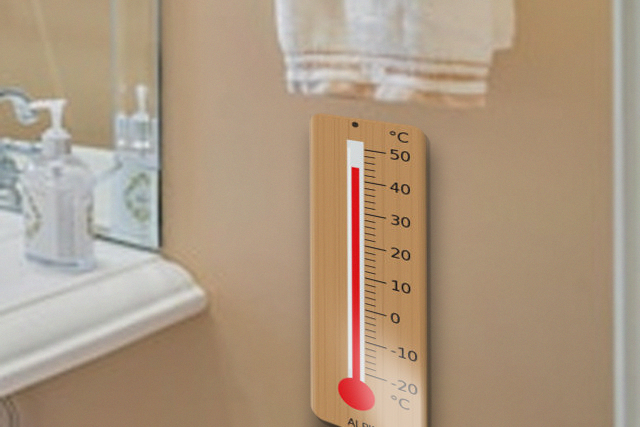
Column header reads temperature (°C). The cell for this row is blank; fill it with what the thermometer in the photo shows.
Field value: 44 °C
